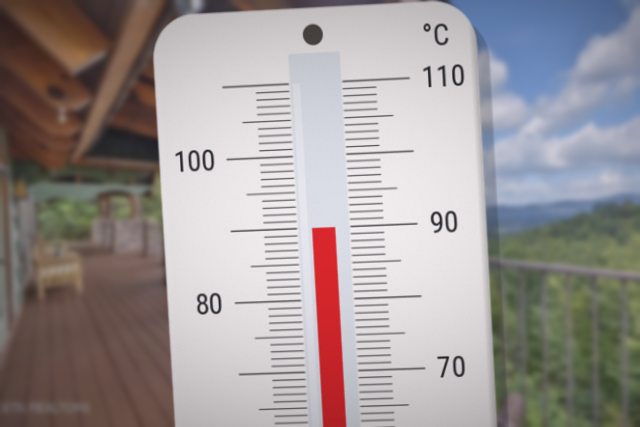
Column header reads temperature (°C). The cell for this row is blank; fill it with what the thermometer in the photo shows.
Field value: 90 °C
